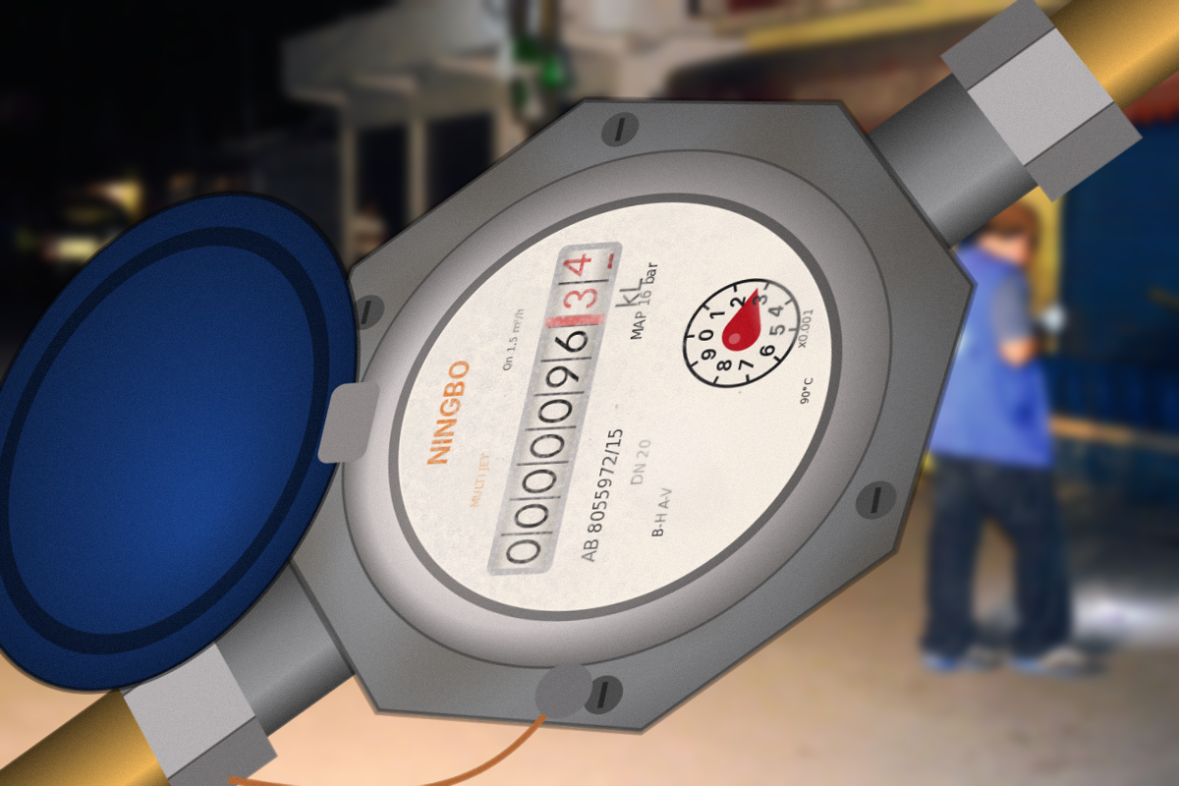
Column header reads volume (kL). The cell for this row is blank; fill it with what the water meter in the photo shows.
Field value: 96.342 kL
